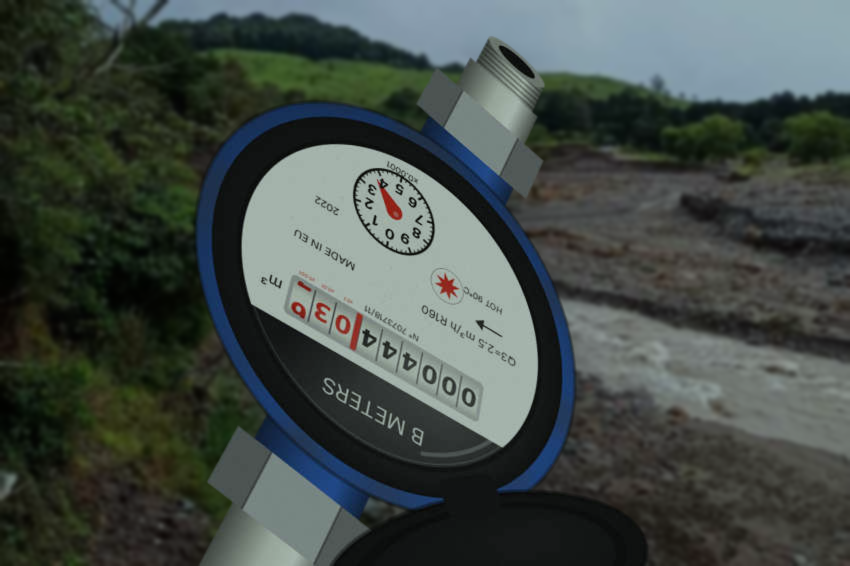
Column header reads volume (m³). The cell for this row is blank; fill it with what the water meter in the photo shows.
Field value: 444.0363 m³
